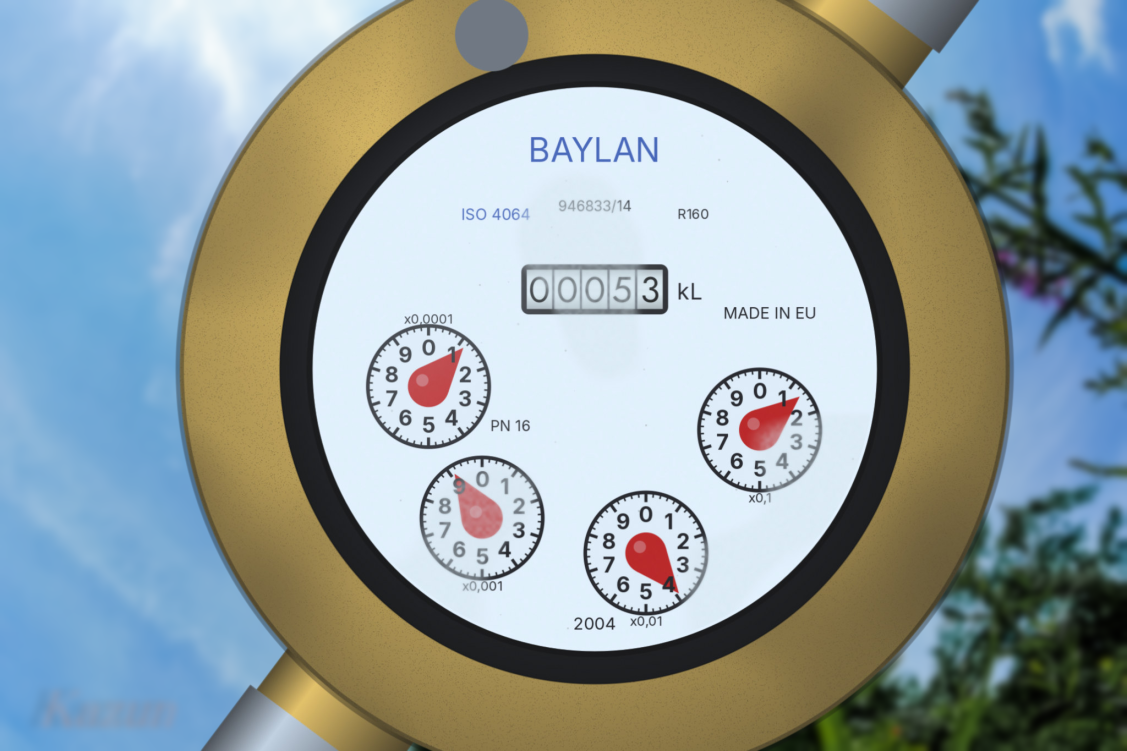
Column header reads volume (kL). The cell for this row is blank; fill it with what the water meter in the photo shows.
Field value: 53.1391 kL
